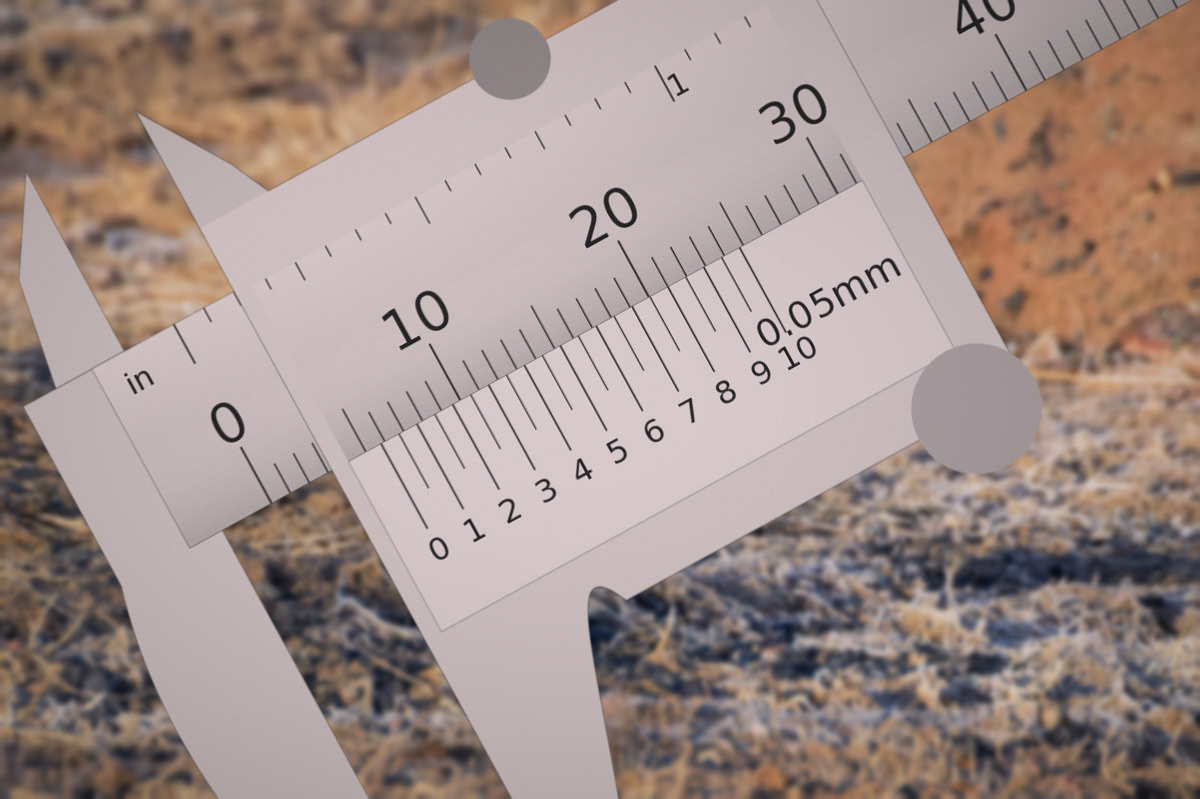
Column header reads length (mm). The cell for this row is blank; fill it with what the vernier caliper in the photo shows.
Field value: 5.8 mm
